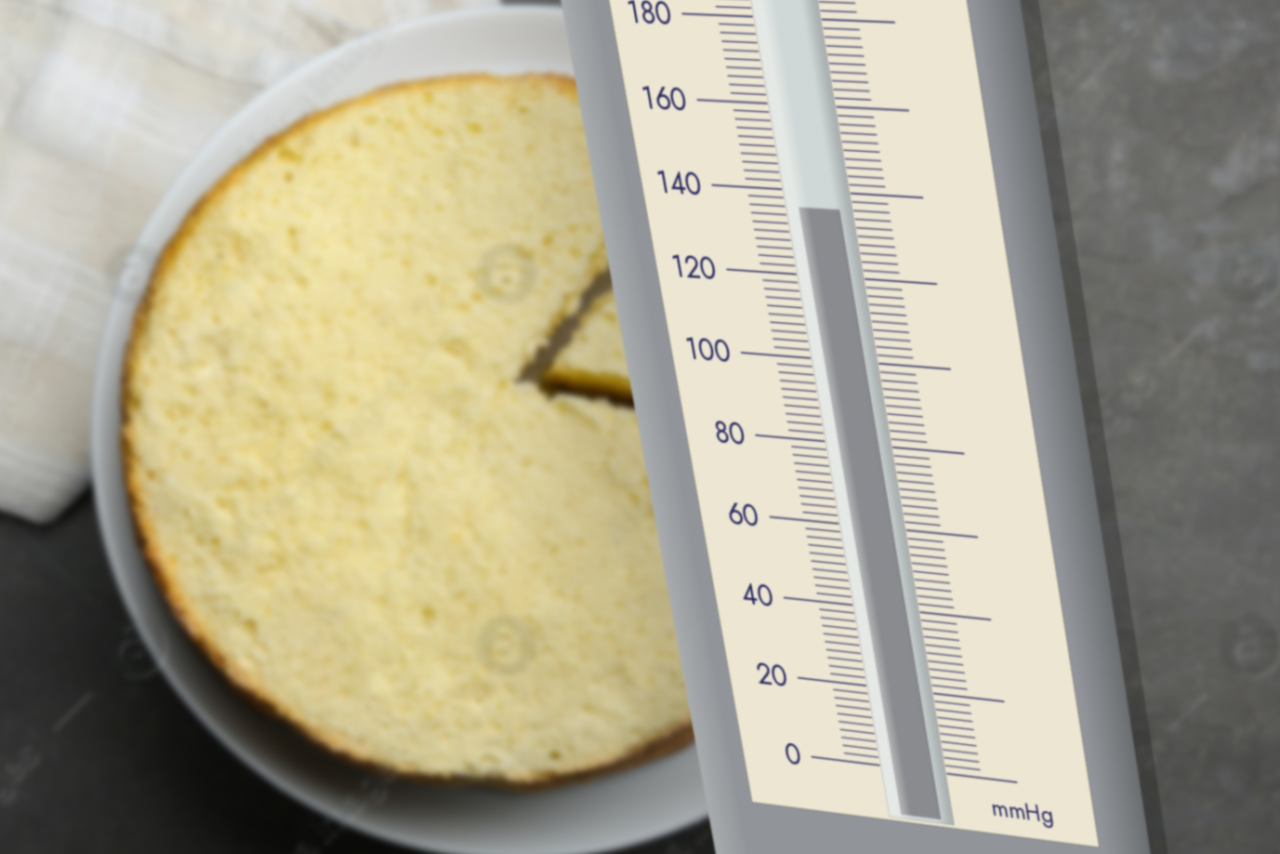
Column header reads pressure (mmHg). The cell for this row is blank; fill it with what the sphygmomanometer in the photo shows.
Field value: 136 mmHg
